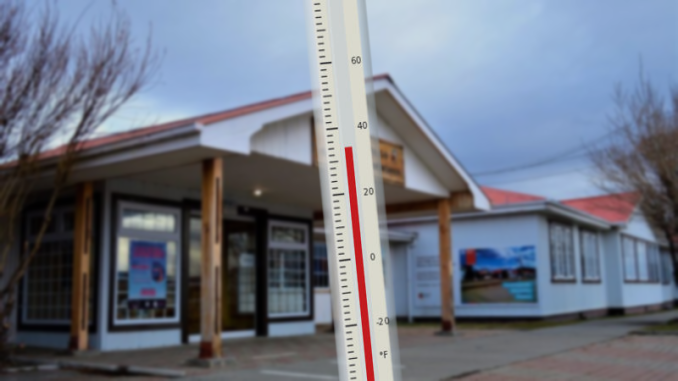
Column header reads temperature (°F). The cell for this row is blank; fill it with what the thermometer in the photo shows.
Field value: 34 °F
